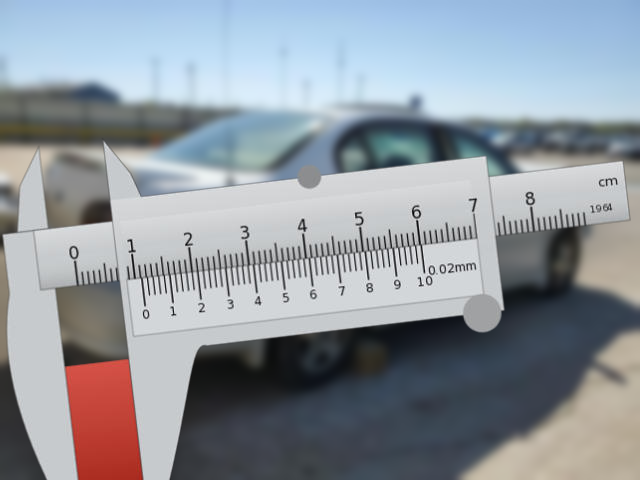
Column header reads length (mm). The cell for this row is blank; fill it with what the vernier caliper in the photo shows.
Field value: 11.2 mm
